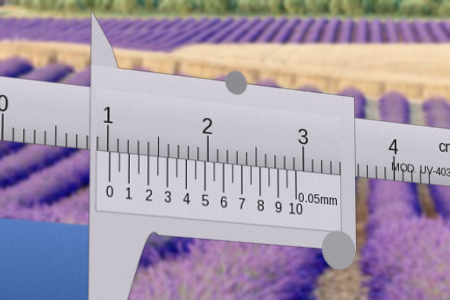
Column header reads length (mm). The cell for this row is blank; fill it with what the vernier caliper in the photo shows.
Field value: 10.2 mm
